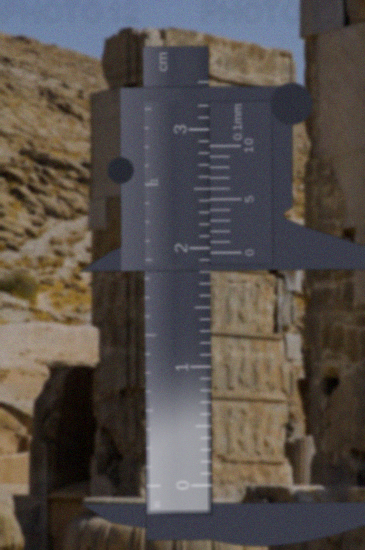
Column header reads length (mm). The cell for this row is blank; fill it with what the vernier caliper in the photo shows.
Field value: 19.6 mm
